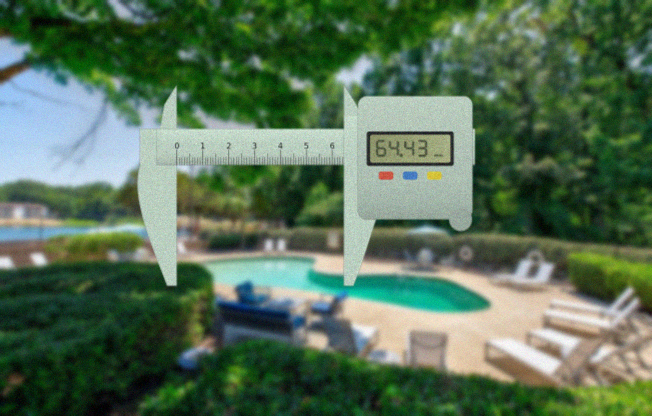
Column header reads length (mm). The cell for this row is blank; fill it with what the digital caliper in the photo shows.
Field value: 64.43 mm
